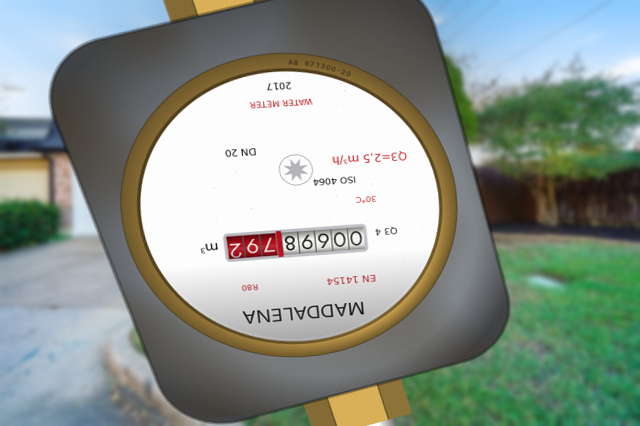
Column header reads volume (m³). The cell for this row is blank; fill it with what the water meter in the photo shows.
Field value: 698.792 m³
